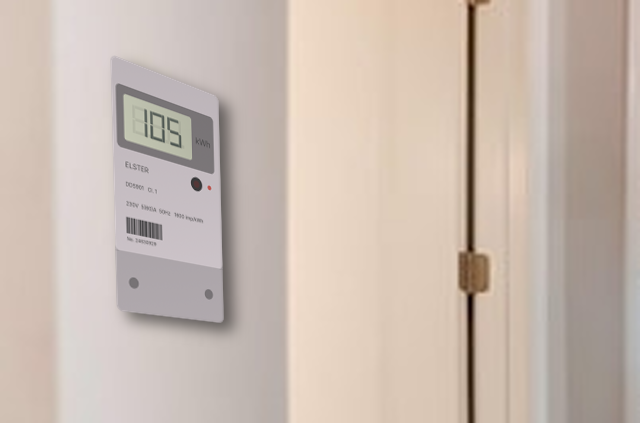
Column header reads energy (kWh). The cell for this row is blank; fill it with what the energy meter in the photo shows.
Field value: 105 kWh
